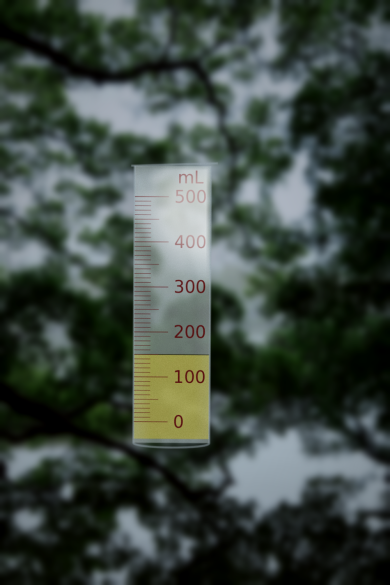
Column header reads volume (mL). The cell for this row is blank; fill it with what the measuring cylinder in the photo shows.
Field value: 150 mL
